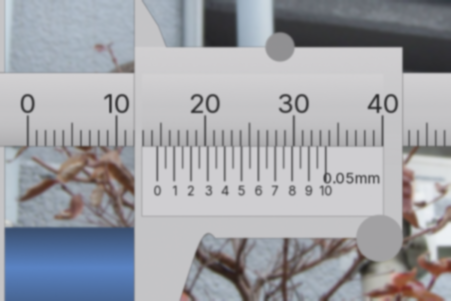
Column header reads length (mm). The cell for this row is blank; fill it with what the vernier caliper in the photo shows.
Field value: 14.6 mm
